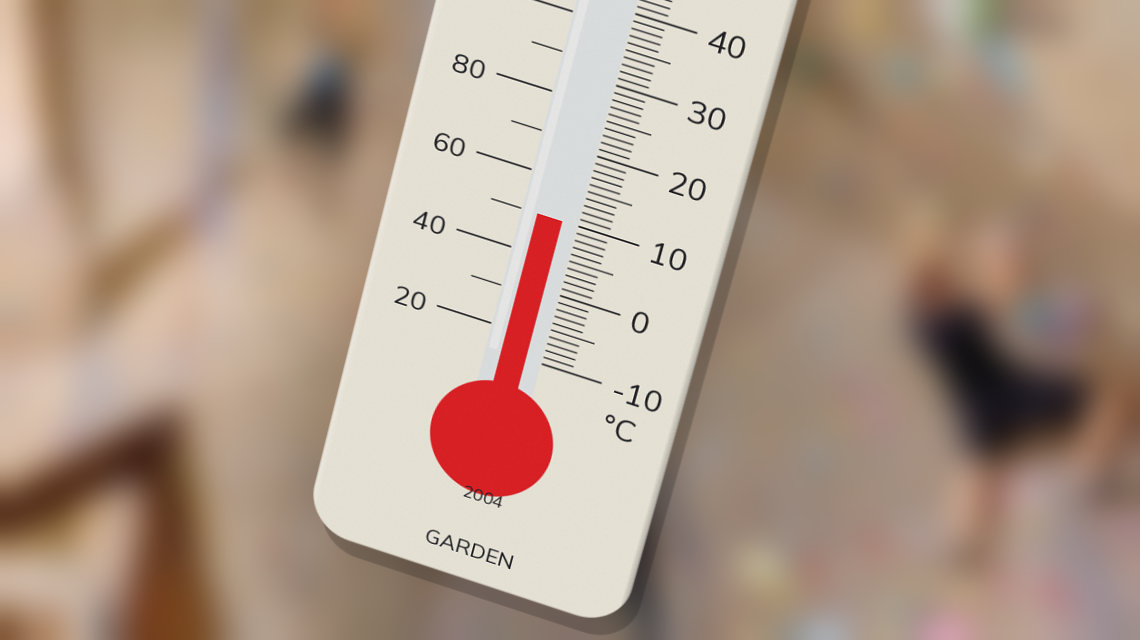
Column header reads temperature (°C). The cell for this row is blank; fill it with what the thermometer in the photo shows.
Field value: 10 °C
